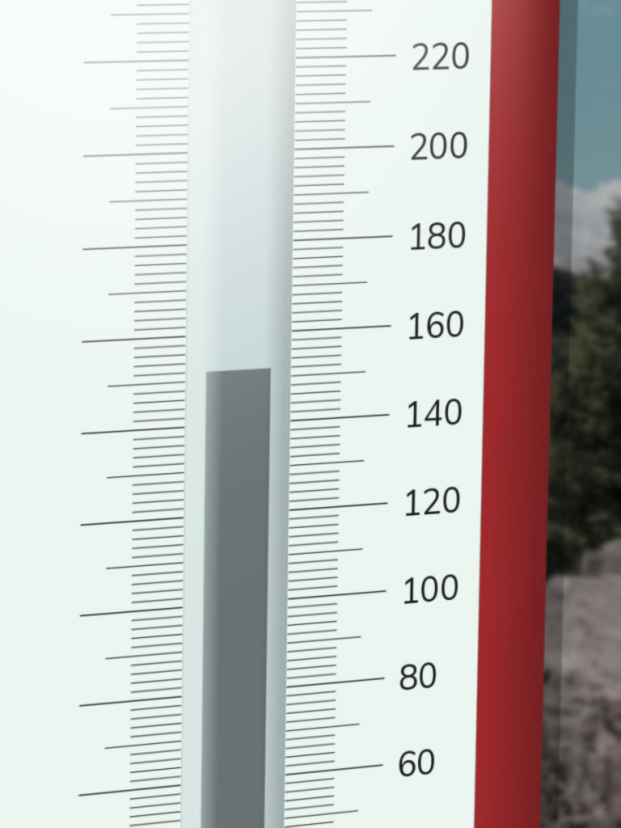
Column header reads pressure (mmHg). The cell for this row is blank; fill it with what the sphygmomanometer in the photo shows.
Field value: 152 mmHg
